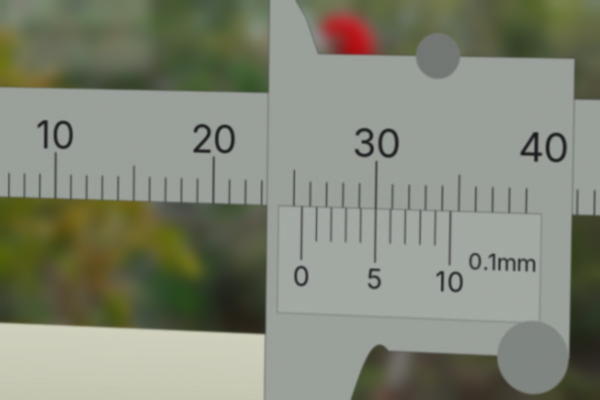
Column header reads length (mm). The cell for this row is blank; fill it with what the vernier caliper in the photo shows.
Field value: 25.5 mm
